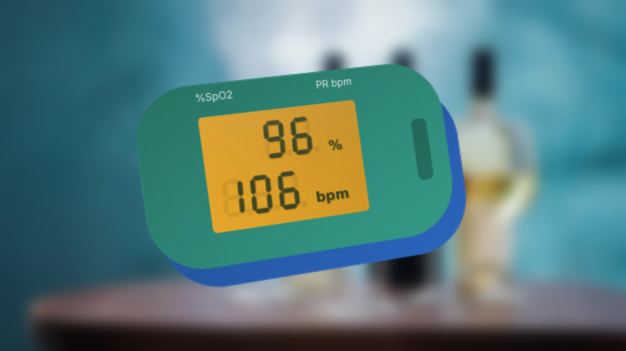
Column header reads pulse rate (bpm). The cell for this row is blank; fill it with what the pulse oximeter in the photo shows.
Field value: 106 bpm
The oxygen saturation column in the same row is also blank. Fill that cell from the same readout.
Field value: 96 %
